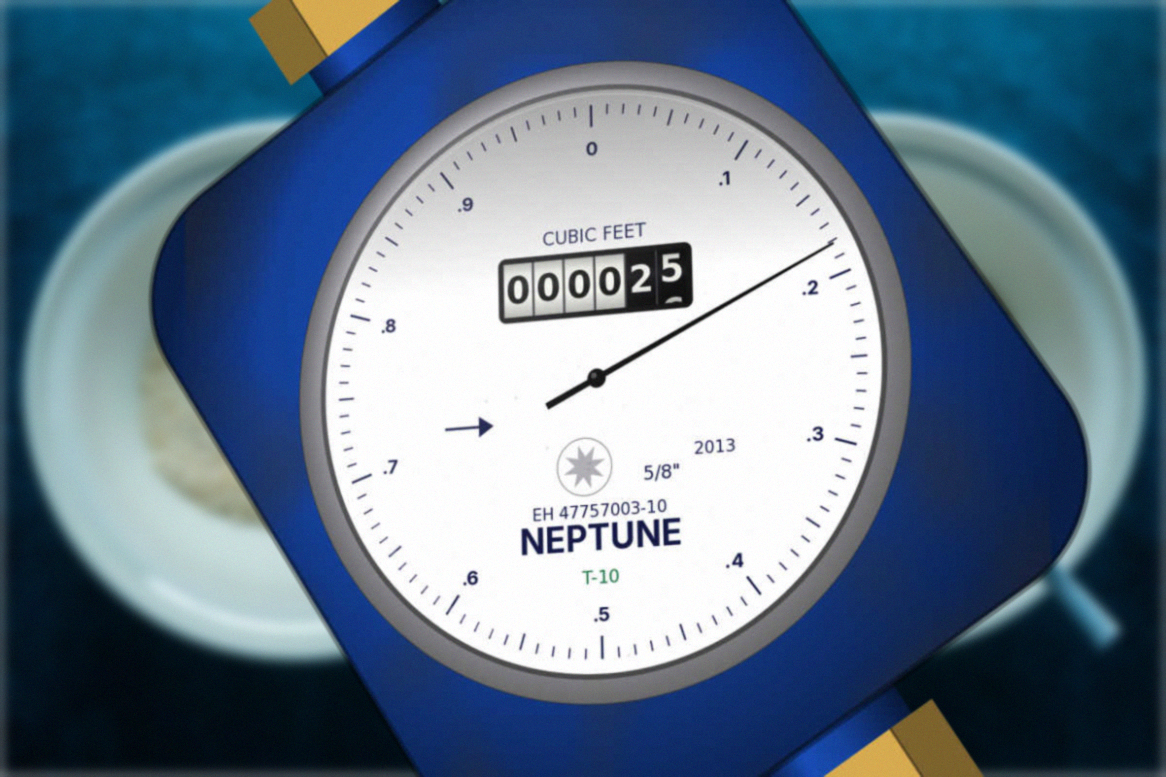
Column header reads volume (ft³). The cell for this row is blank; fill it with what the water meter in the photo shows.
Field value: 25.18 ft³
